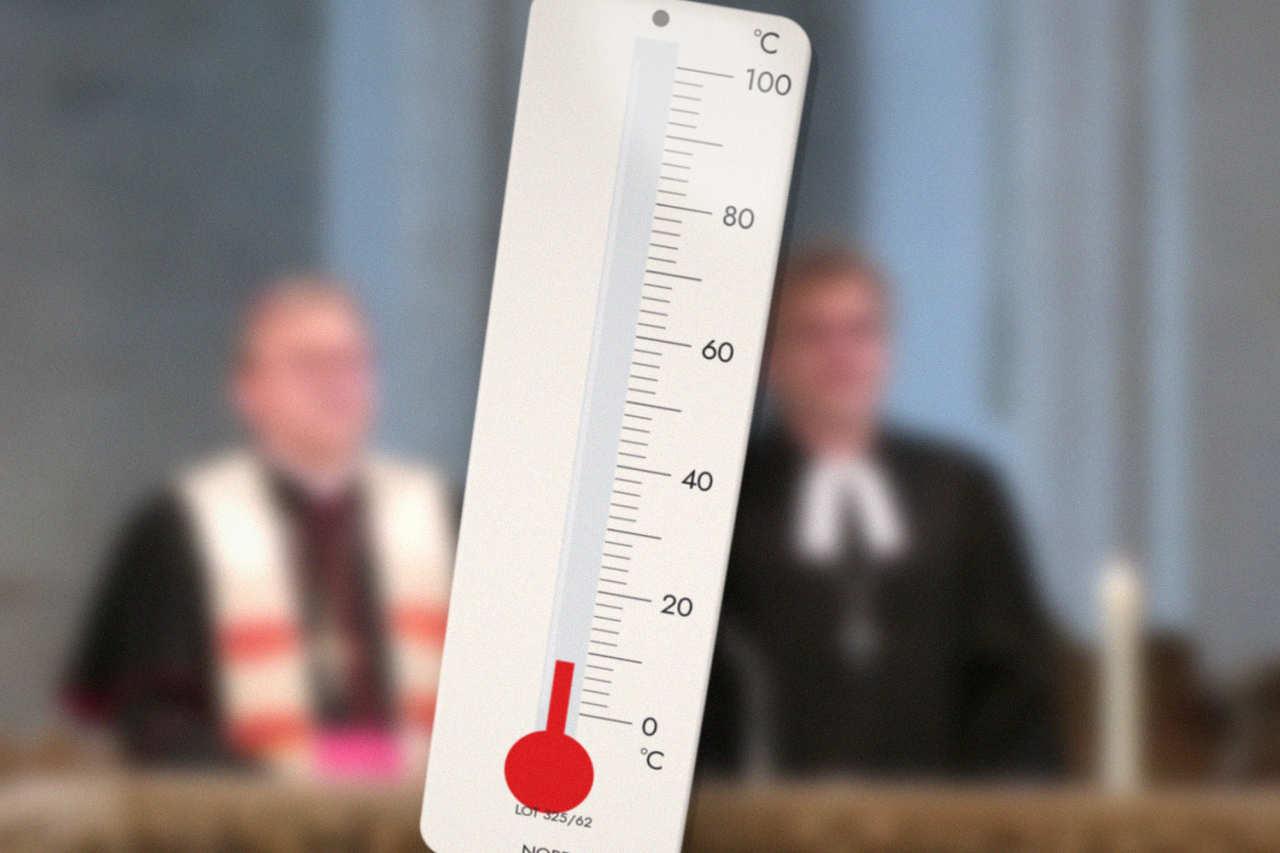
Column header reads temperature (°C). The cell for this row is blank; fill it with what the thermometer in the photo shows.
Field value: 8 °C
